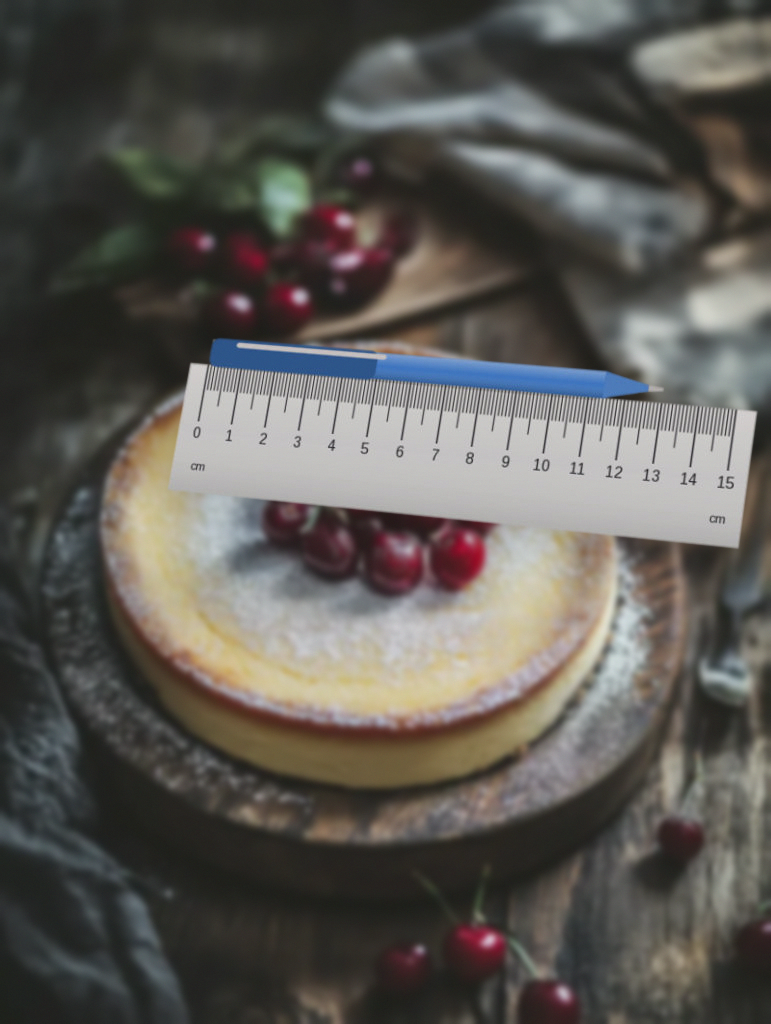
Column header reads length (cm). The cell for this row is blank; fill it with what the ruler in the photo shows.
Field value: 13 cm
